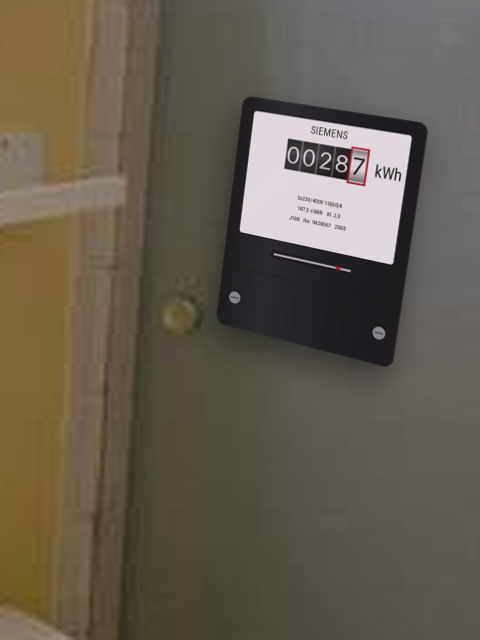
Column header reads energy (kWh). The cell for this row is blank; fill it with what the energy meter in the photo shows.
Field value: 28.7 kWh
